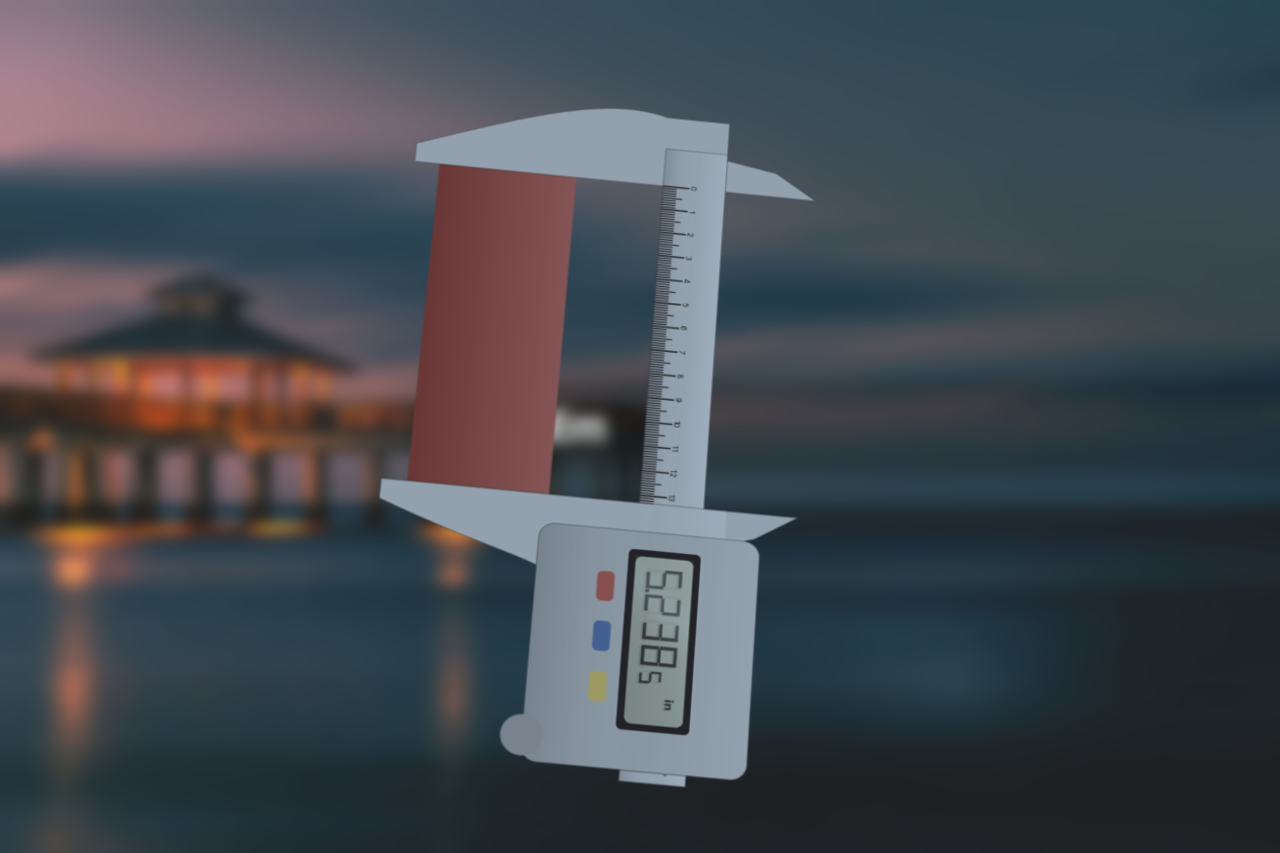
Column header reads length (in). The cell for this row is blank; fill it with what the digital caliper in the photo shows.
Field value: 5.2385 in
